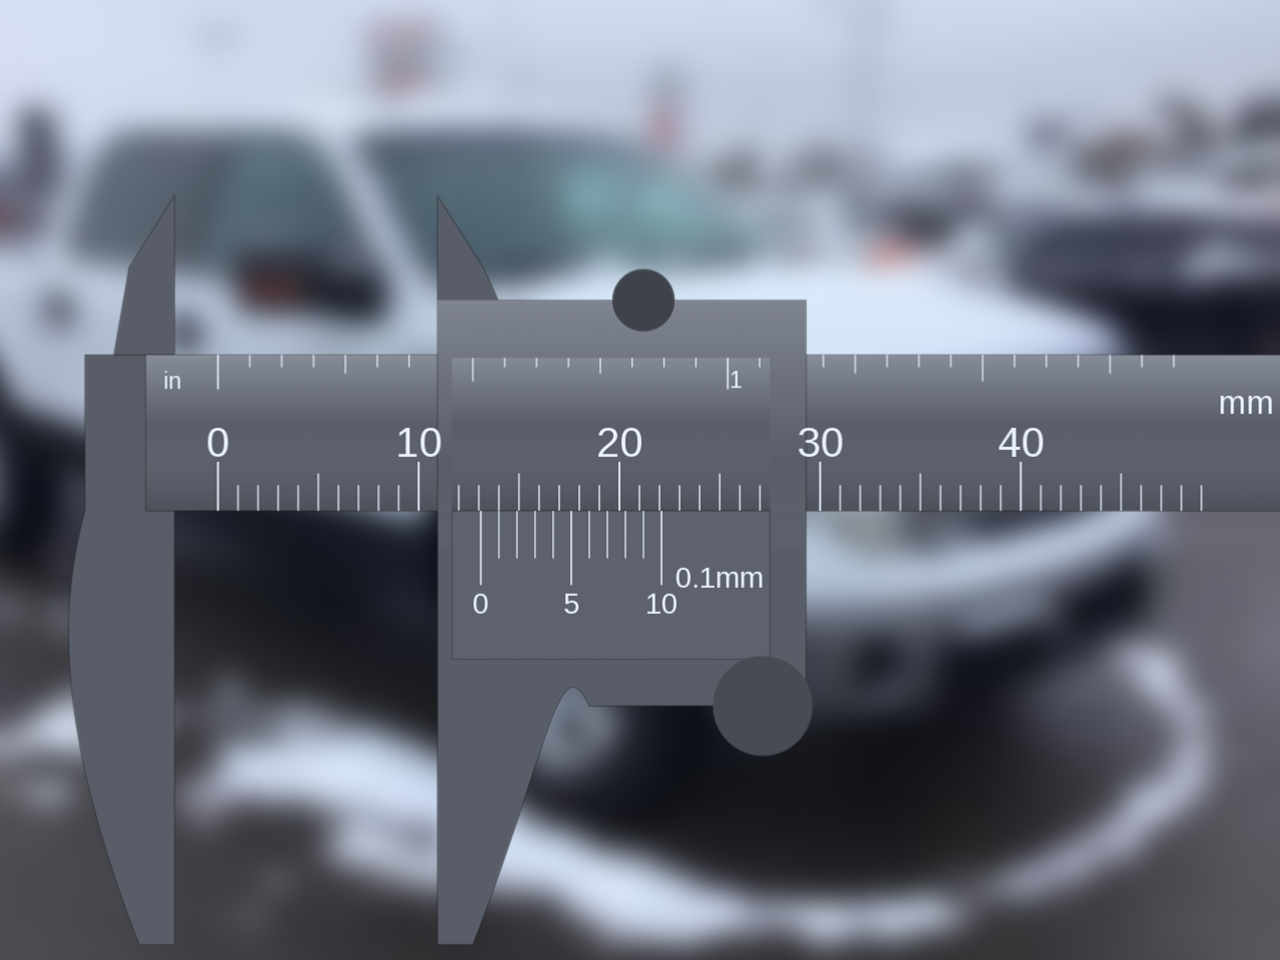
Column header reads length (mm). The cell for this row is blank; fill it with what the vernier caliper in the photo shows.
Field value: 13.1 mm
